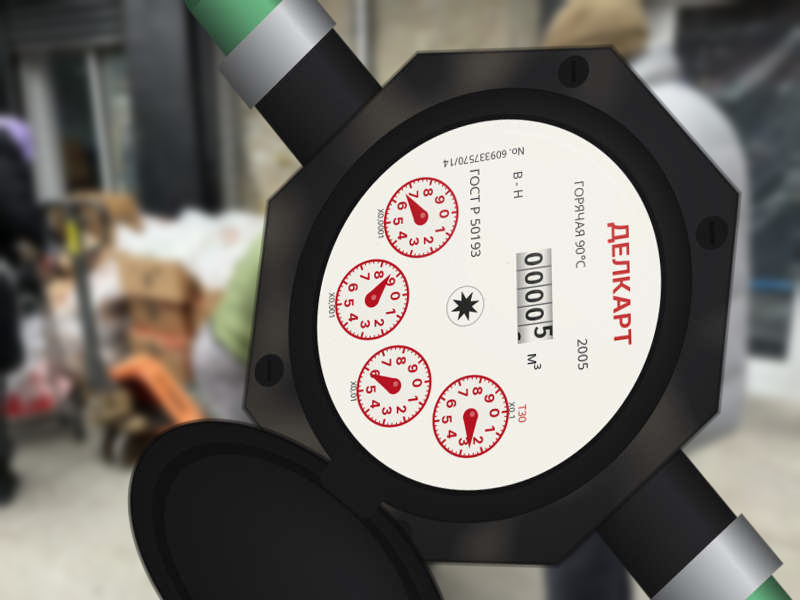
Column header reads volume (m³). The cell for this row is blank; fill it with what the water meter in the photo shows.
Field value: 5.2586 m³
